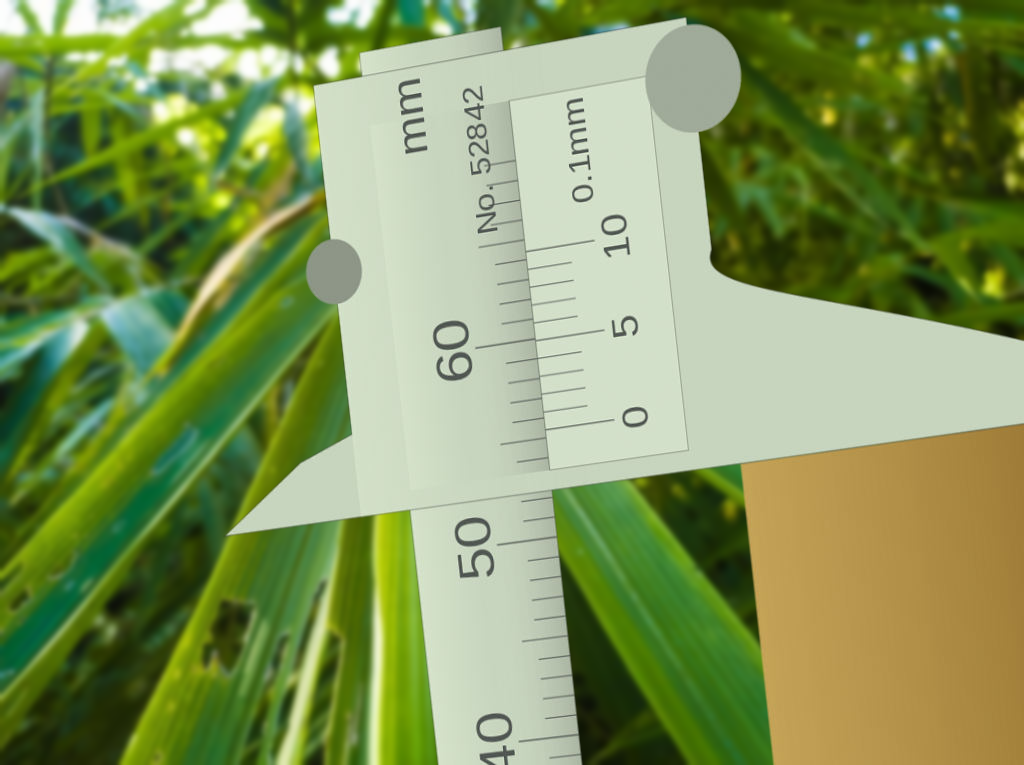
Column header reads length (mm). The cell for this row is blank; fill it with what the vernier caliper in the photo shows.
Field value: 55.4 mm
